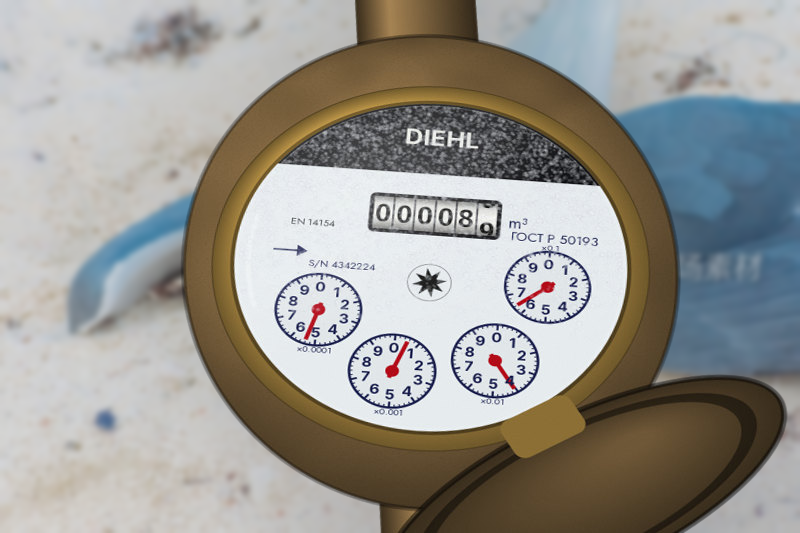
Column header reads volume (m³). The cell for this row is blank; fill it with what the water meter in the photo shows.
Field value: 88.6405 m³
